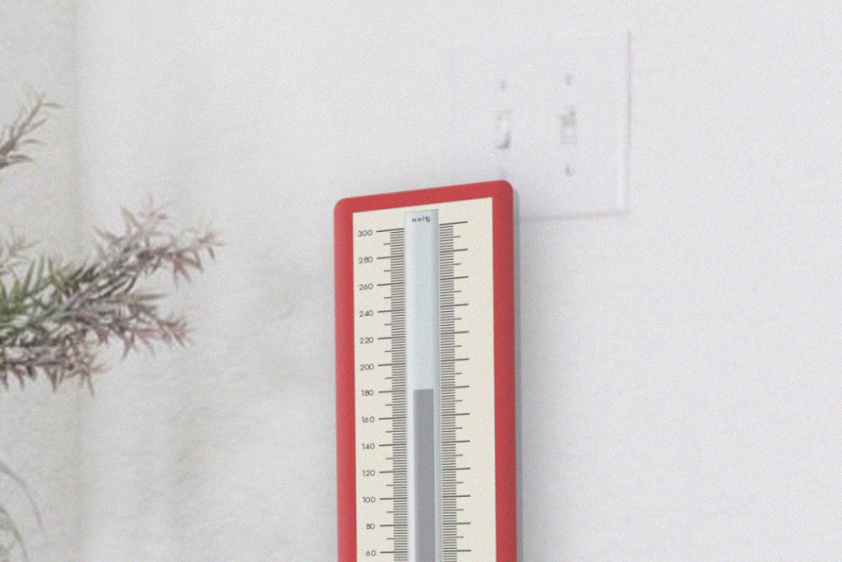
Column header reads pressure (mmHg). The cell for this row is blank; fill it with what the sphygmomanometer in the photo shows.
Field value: 180 mmHg
